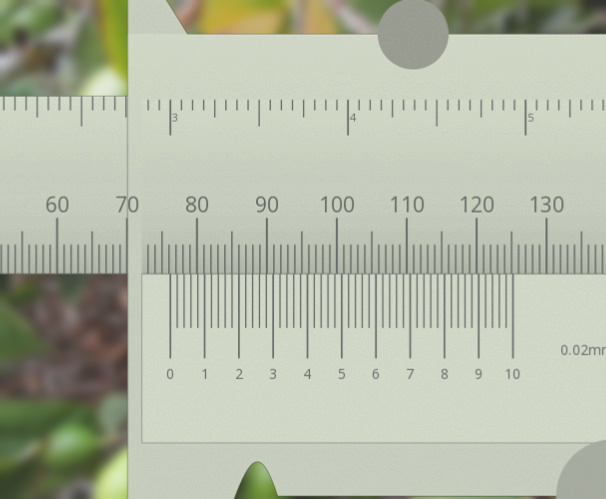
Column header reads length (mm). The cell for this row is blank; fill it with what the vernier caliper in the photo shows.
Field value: 76.2 mm
